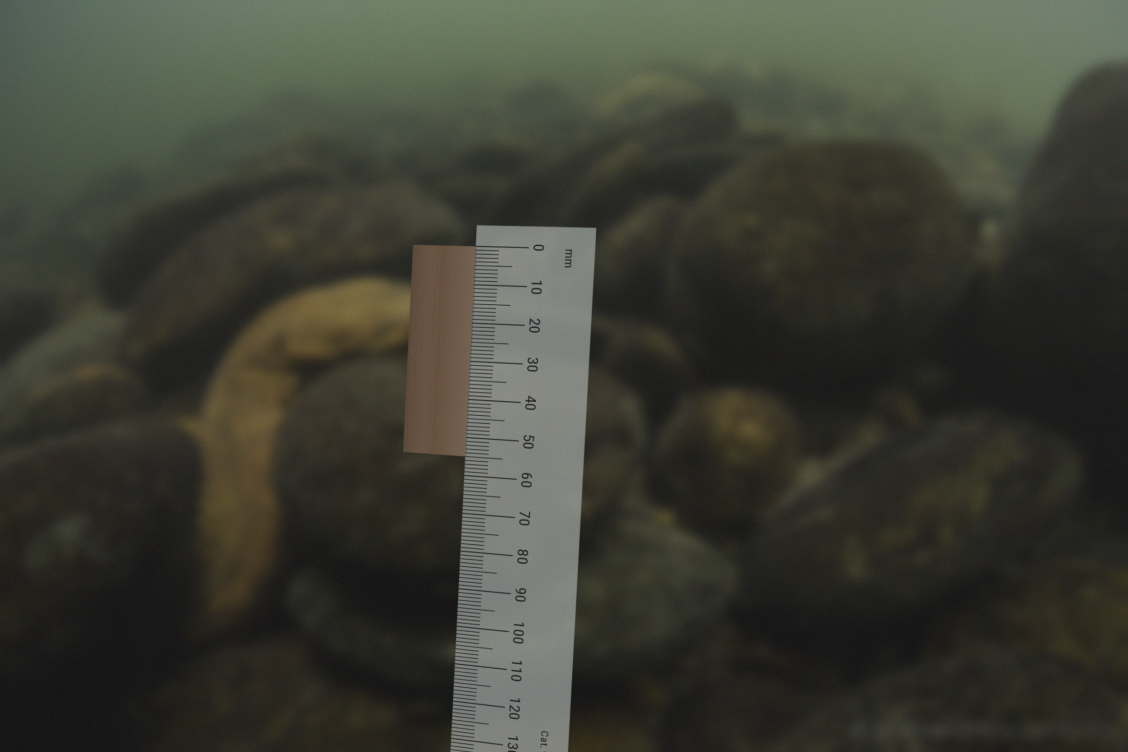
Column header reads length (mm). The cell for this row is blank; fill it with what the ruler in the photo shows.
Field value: 55 mm
